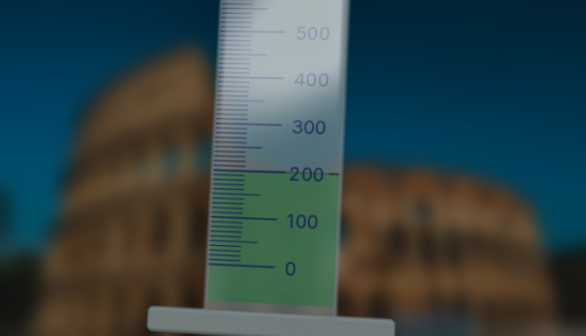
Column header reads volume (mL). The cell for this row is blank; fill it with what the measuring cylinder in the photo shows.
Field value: 200 mL
